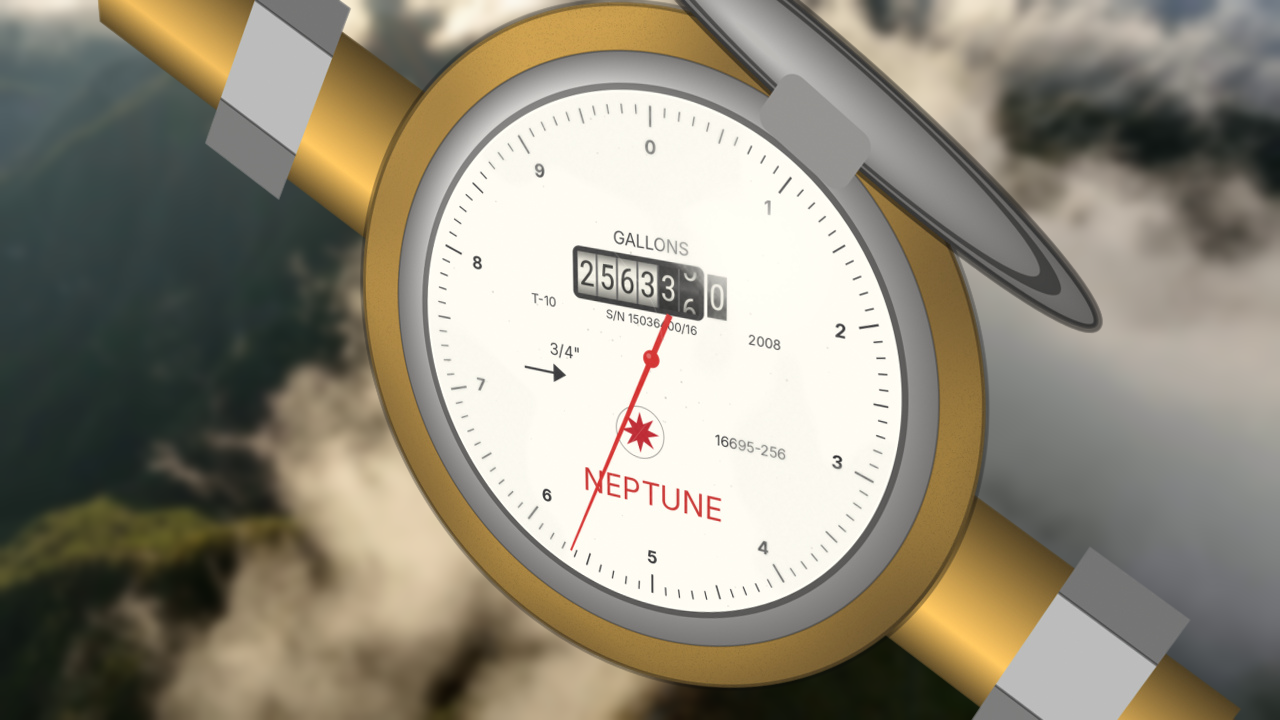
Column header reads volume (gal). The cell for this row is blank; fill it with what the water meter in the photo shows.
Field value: 2563355.6 gal
